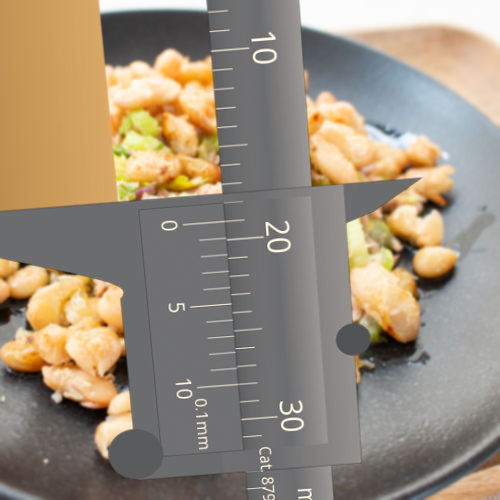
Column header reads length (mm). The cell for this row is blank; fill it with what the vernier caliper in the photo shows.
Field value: 19.0 mm
